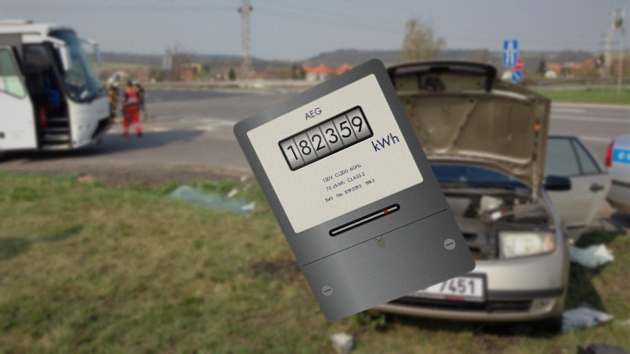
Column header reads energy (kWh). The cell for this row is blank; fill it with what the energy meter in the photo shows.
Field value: 182359 kWh
